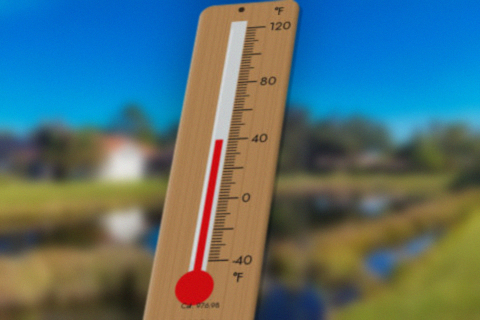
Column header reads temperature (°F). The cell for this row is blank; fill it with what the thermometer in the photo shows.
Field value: 40 °F
